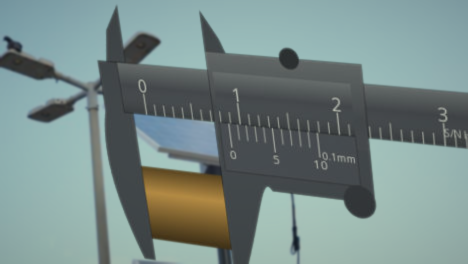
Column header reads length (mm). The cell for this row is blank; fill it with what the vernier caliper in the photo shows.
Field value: 8.8 mm
